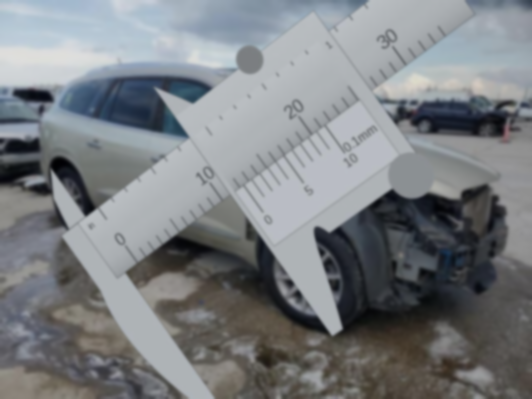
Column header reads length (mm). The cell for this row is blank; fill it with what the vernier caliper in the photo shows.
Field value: 12.4 mm
